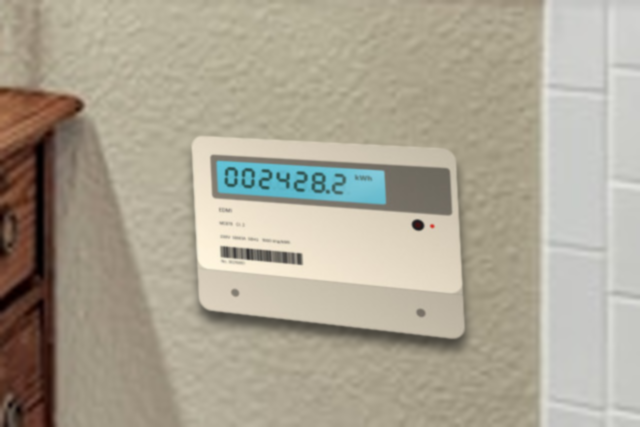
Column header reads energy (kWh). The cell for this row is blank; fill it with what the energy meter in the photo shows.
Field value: 2428.2 kWh
